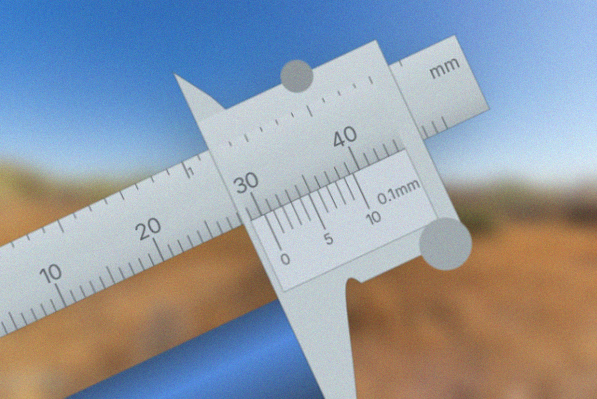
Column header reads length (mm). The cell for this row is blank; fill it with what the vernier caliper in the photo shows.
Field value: 30.3 mm
